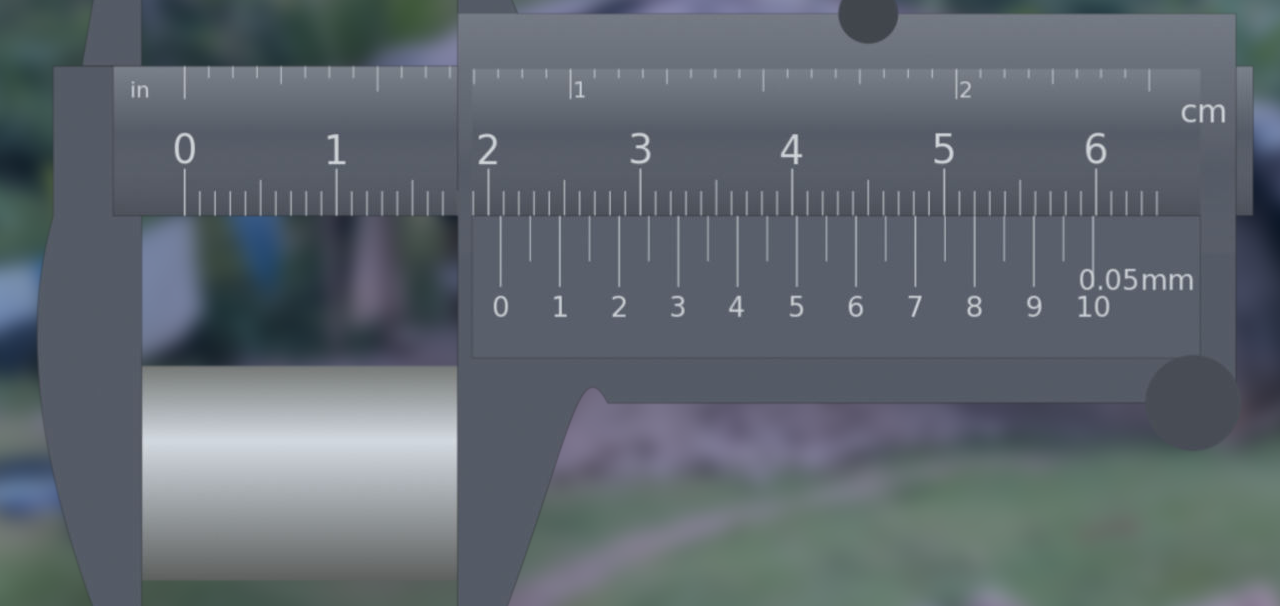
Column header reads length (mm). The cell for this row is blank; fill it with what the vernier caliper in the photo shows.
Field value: 20.8 mm
